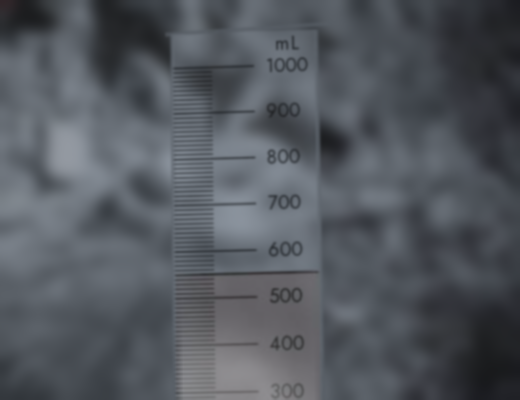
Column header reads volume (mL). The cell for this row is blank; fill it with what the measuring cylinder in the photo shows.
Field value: 550 mL
